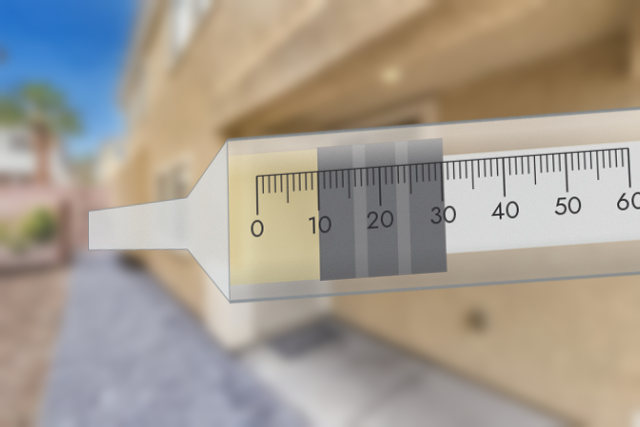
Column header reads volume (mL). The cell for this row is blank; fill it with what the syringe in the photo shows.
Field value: 10 mL
